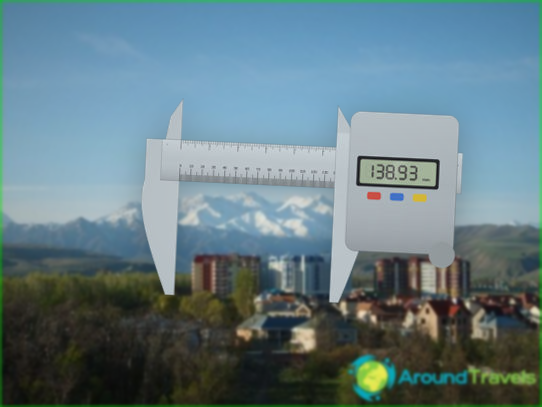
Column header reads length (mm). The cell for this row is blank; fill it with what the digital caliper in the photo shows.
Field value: 138.93 mm
